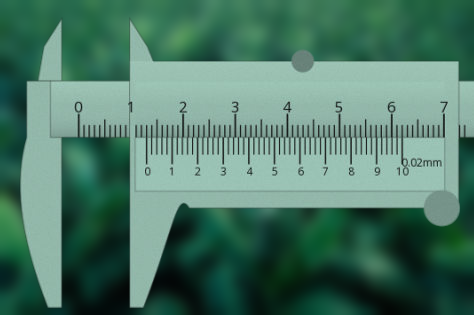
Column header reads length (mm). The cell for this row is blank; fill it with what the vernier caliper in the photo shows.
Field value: 13.0 mm
